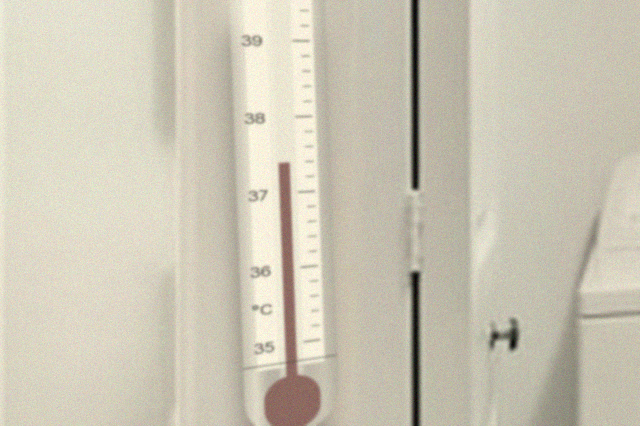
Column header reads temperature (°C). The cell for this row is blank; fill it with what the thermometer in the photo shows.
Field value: 37.4 °C
